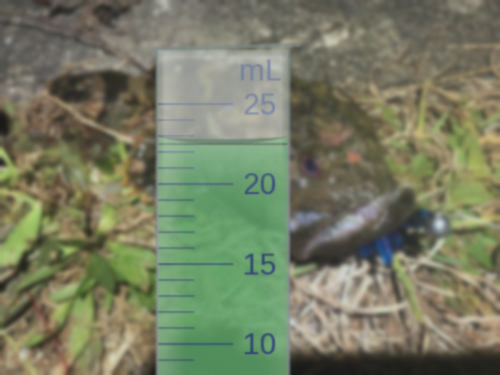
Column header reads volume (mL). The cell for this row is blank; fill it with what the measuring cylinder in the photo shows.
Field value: 22.5 mL
